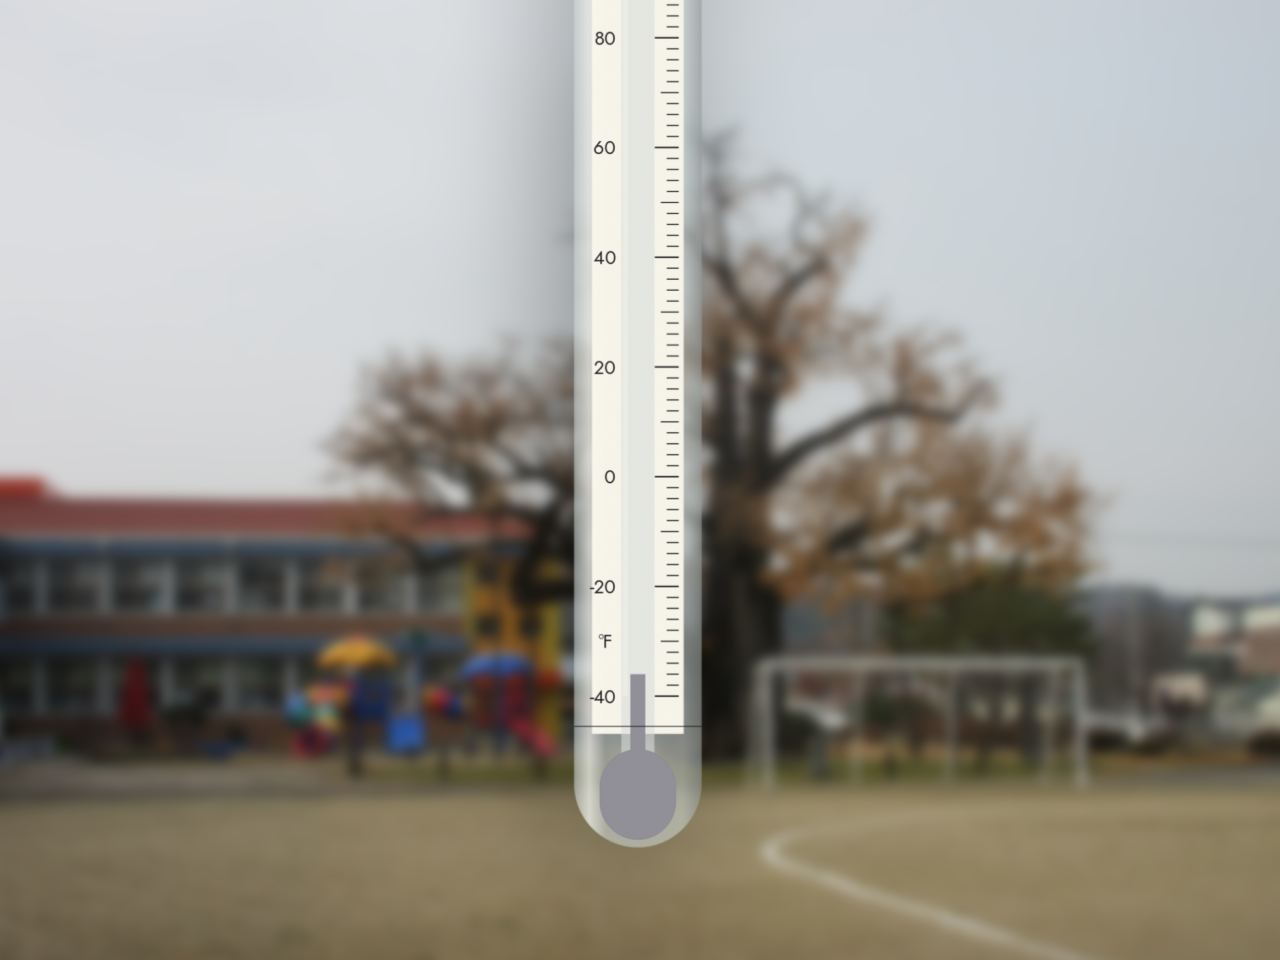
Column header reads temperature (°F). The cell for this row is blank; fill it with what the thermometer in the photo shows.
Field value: -36 °F
